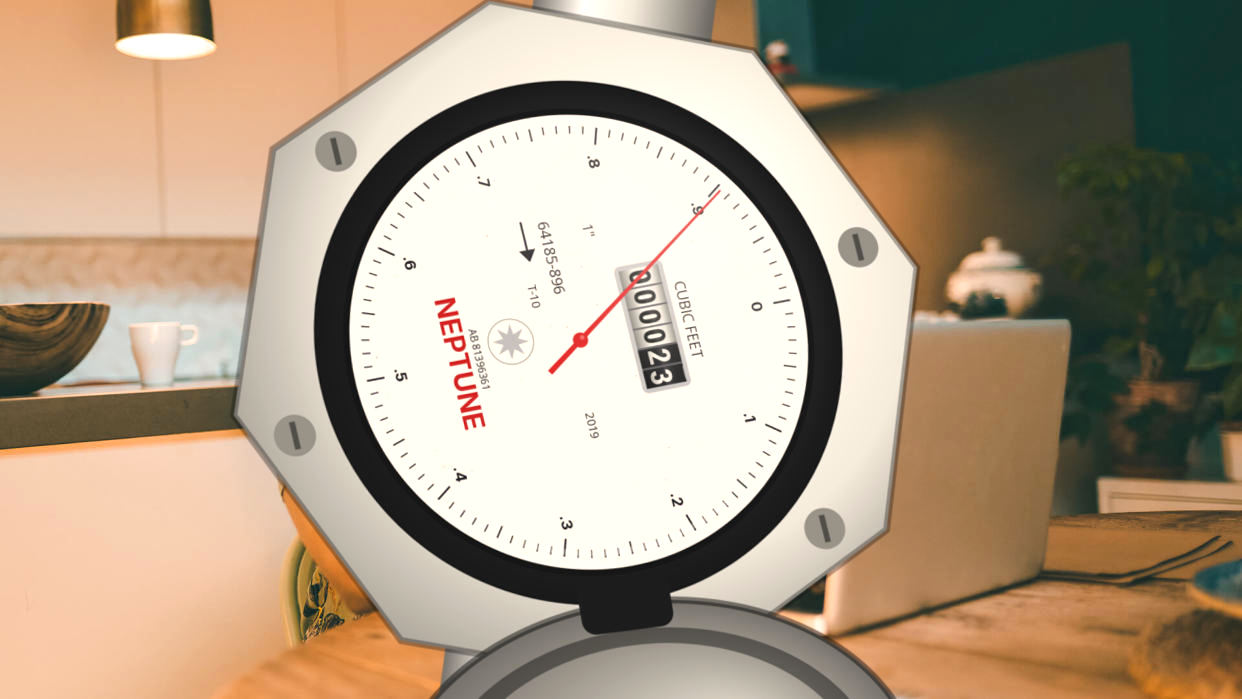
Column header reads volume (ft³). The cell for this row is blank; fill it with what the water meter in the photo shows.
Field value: 22.90 ft³
